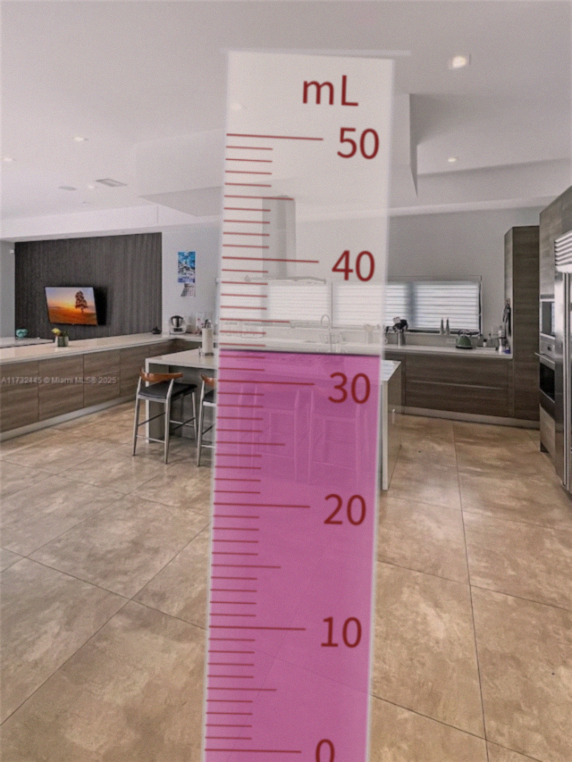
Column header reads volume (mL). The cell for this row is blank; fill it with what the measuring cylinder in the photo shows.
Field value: 32.5 mL
